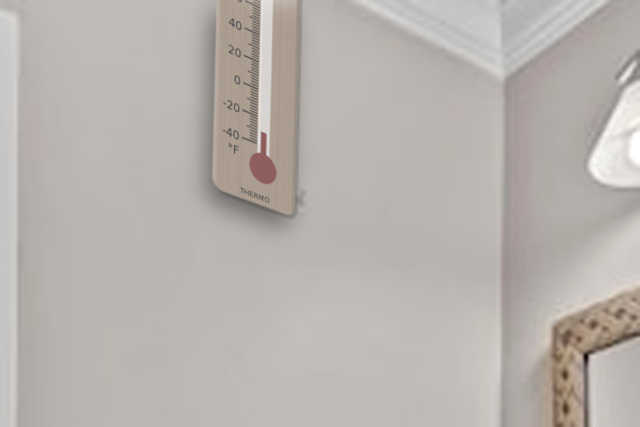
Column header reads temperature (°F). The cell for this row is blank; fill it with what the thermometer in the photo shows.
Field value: -30 °F
